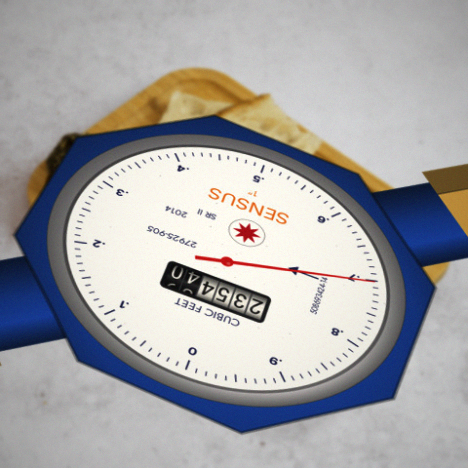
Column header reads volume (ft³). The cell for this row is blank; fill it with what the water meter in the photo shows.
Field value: 235439.70 ft³
